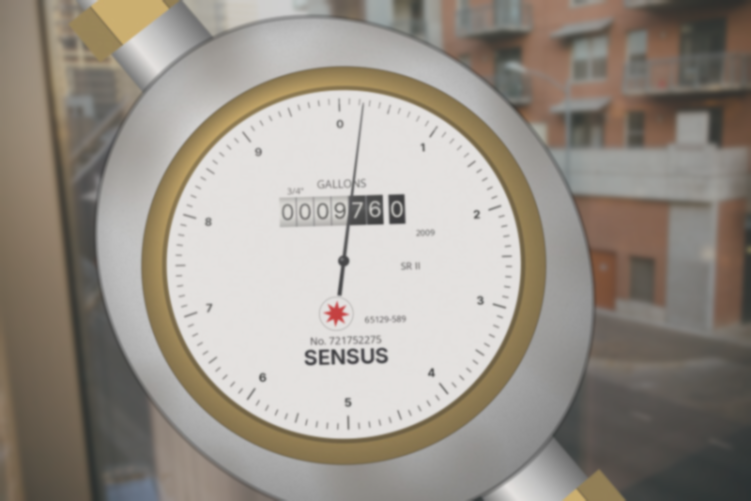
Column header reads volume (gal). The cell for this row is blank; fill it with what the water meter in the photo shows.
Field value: 9760.2 gal
